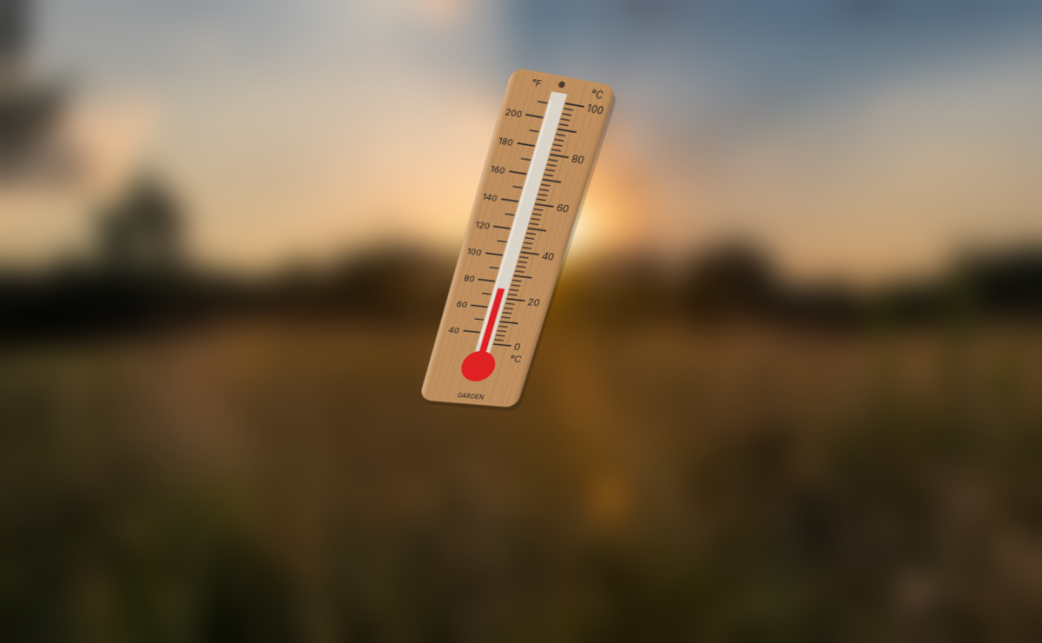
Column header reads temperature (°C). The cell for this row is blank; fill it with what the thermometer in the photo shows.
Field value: 24 °C
